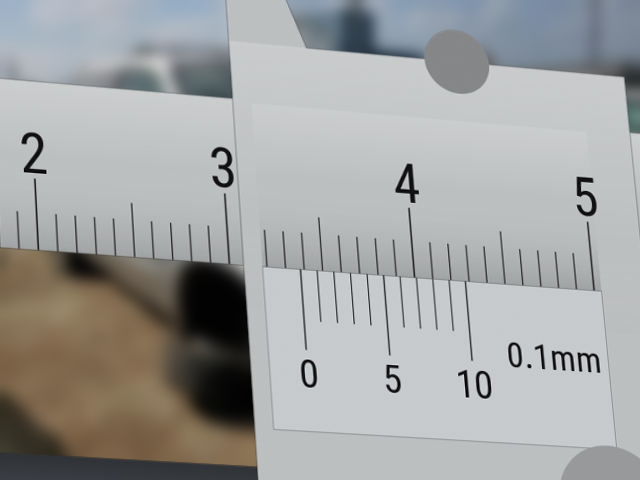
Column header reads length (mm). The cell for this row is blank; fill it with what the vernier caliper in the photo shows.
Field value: 33.8 mm
